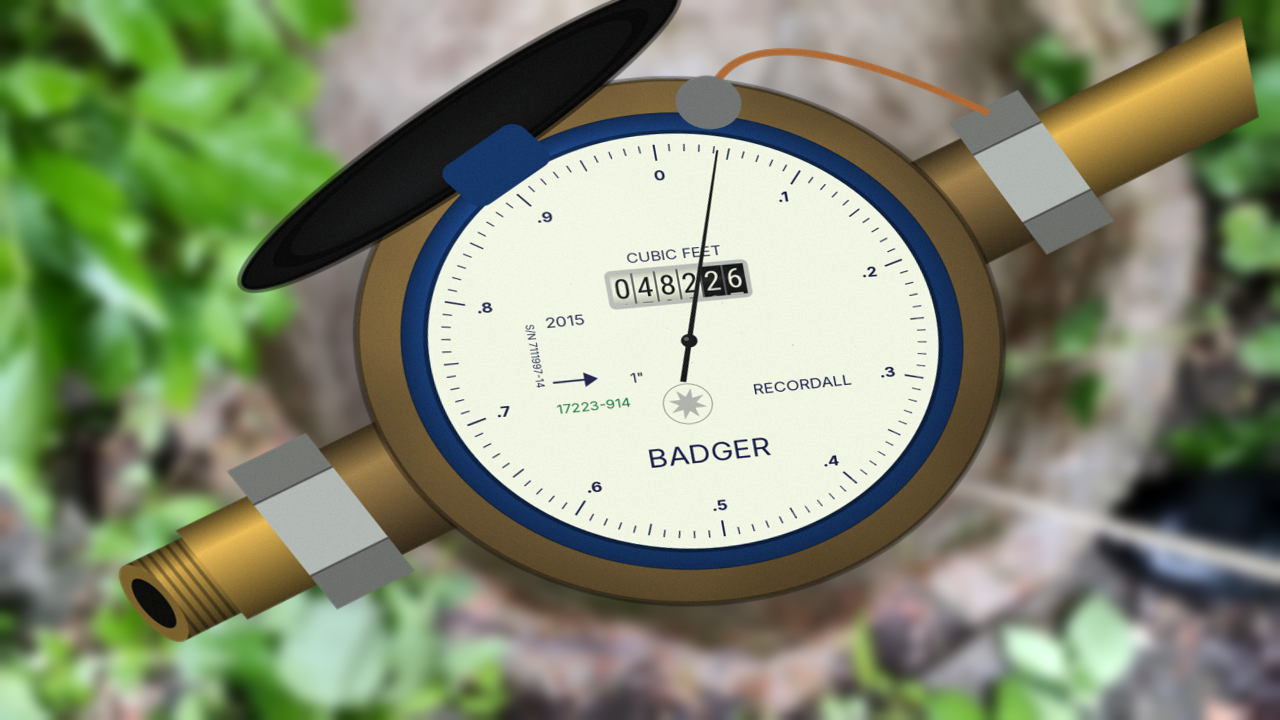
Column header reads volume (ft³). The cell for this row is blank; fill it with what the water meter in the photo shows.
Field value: 48226.04 ft³
